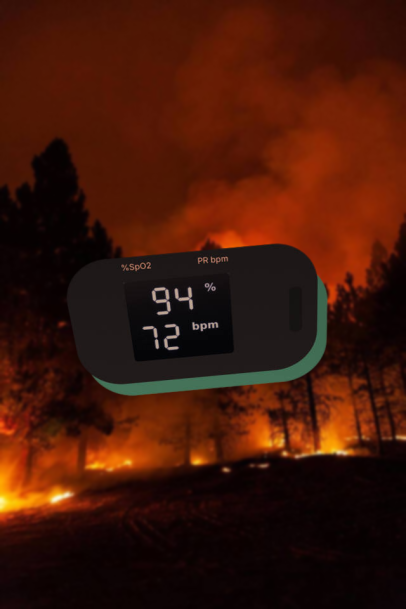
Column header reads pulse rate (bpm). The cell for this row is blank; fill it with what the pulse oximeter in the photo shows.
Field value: 72 bpm
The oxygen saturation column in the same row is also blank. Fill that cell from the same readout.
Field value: 94 %
